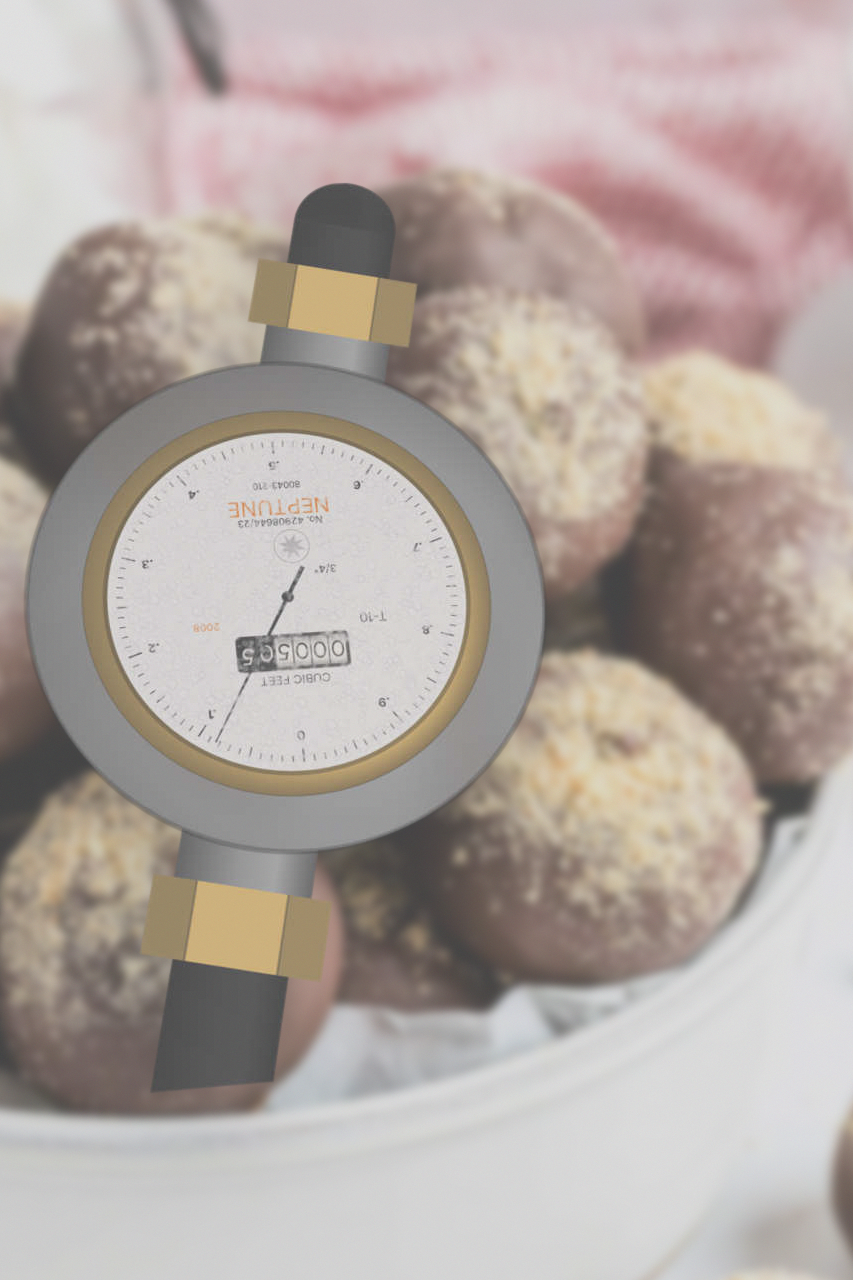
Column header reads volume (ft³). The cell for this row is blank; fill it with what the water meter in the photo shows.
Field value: 505.08 ft³
